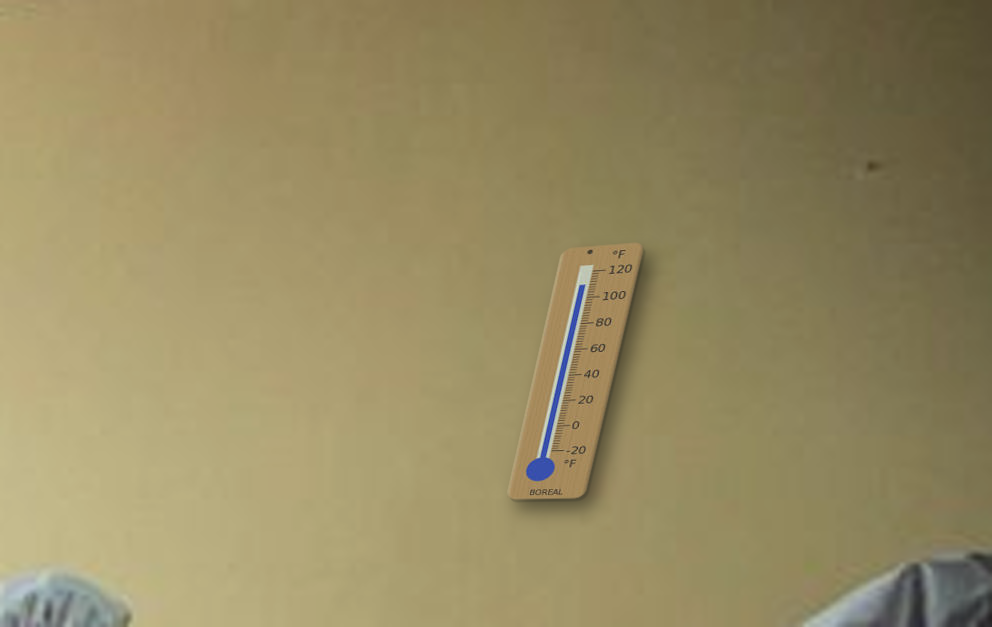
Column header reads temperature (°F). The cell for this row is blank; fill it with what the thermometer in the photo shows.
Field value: 110 °F
